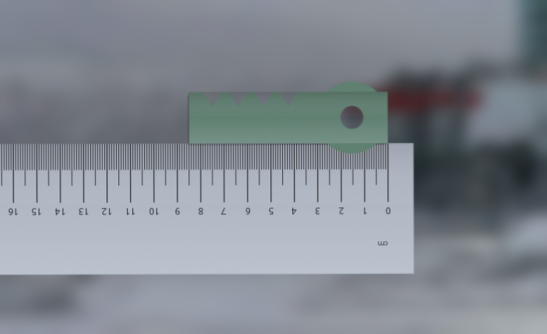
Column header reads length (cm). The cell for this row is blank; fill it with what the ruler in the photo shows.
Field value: 8.5 cm
